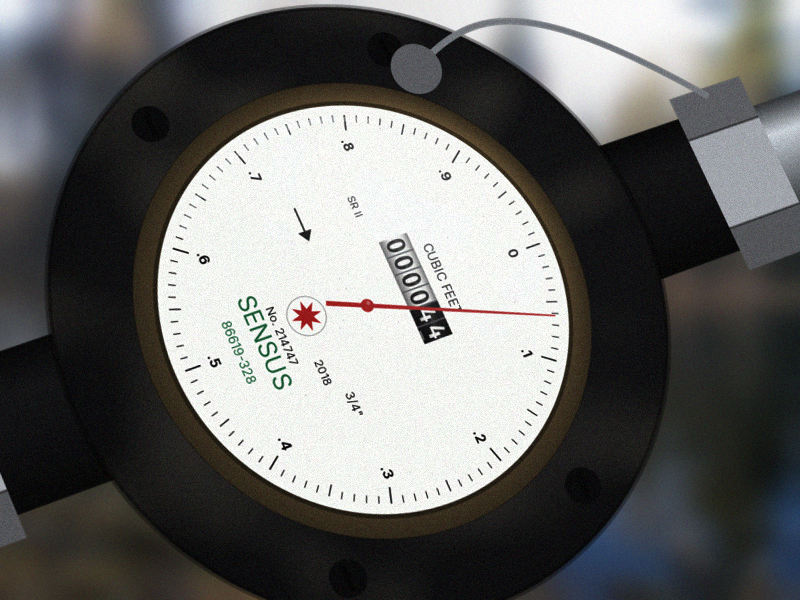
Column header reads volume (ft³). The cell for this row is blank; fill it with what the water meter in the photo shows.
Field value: 44.06 ft³
